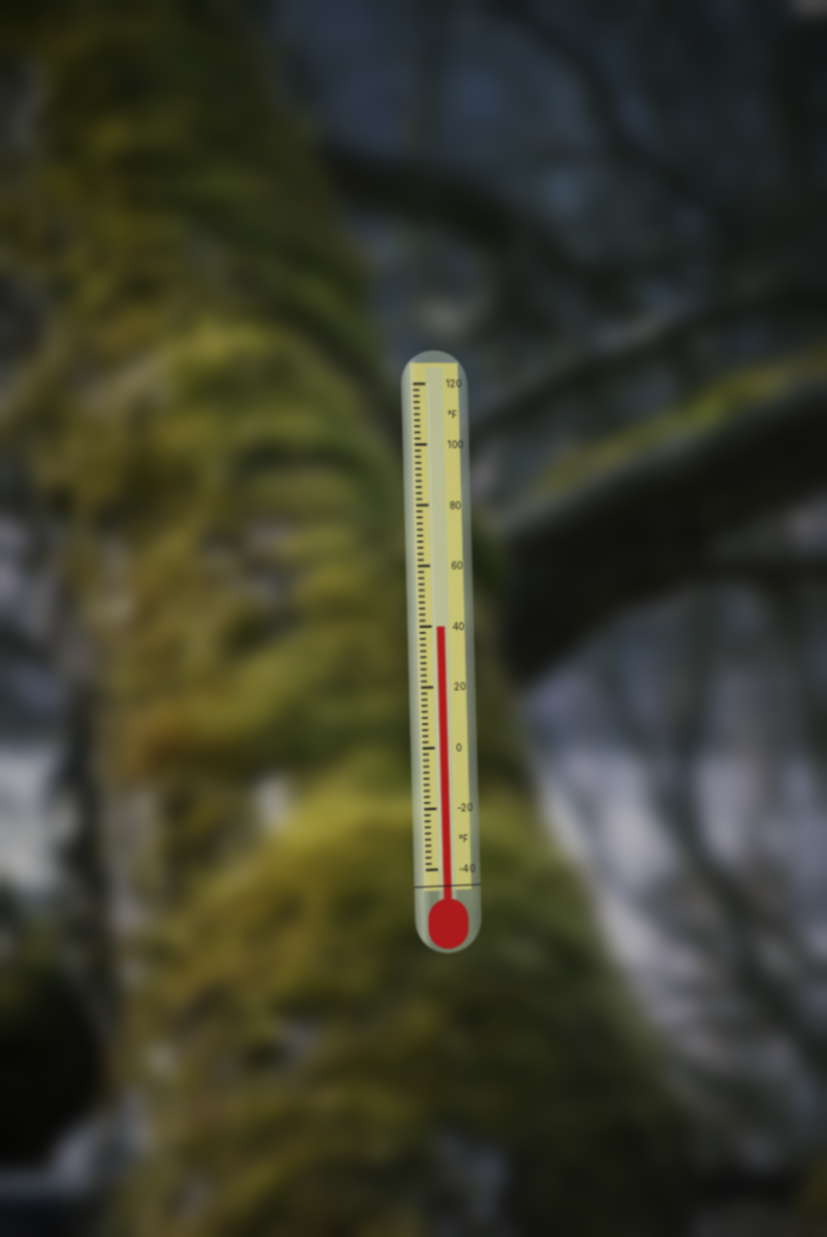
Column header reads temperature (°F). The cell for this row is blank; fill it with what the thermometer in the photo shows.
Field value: 40 °F
